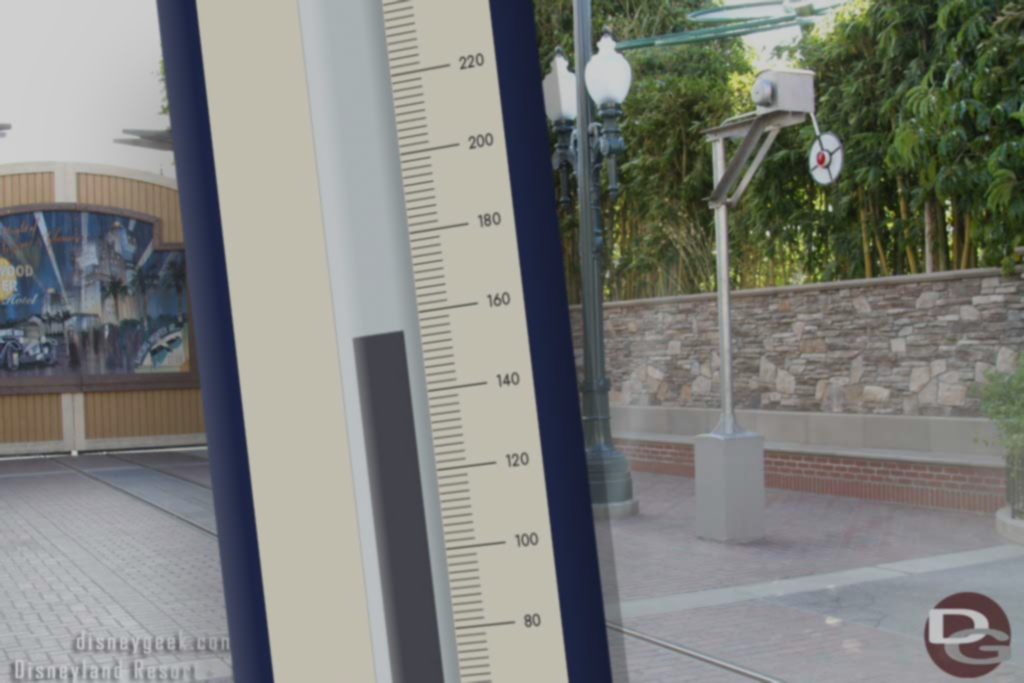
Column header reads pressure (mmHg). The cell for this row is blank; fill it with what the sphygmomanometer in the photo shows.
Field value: 156 mmHg
